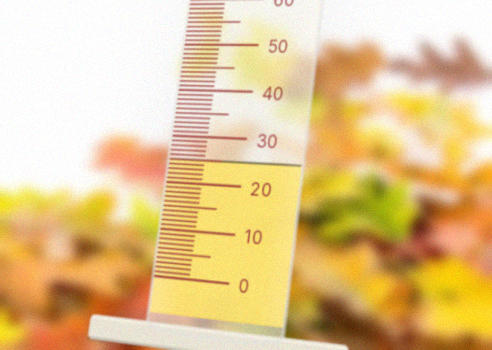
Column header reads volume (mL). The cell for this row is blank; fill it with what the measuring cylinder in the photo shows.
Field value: 25 mL
